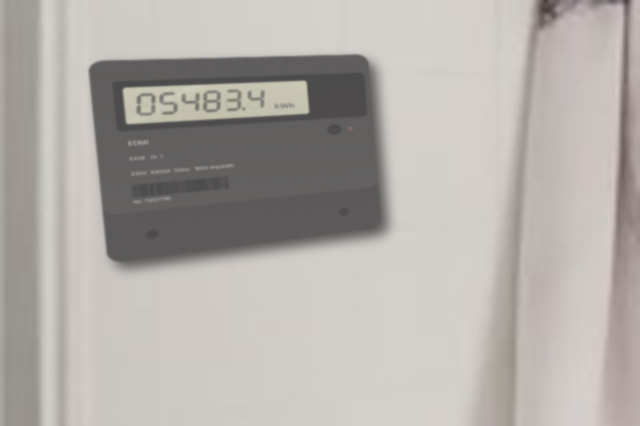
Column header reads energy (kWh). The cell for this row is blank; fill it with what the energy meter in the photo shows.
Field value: 5483.4 kWh
